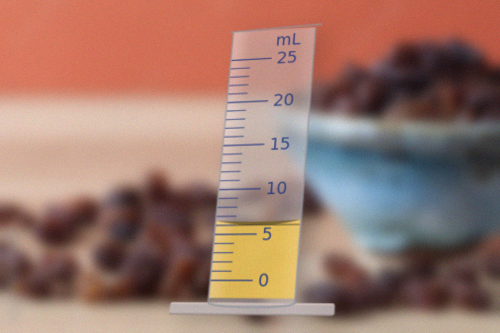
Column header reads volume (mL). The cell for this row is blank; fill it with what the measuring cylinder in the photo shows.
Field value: 6 mL
